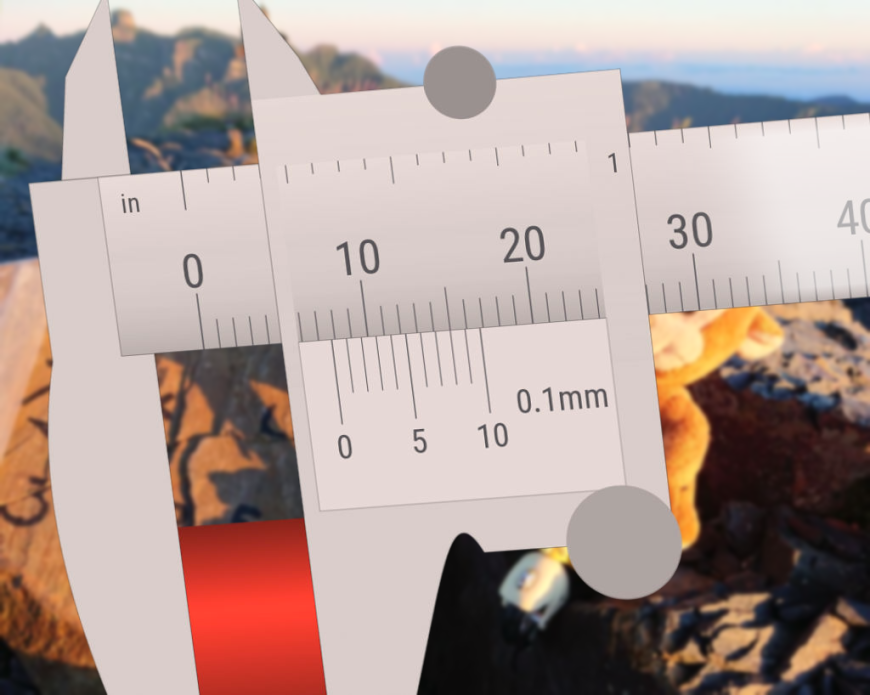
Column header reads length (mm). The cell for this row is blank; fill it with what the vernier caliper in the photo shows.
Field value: 7.8 mm
